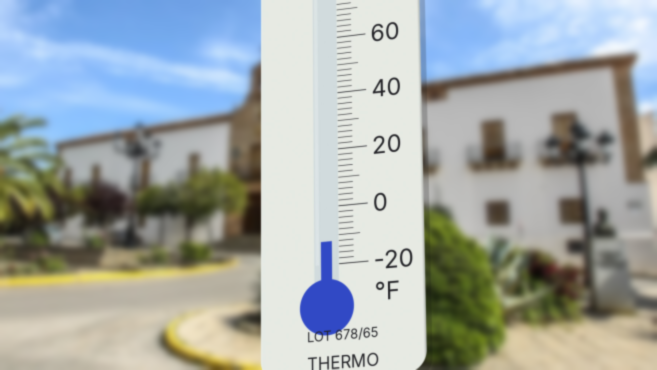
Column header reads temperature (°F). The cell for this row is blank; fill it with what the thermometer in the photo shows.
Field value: -12 °F
